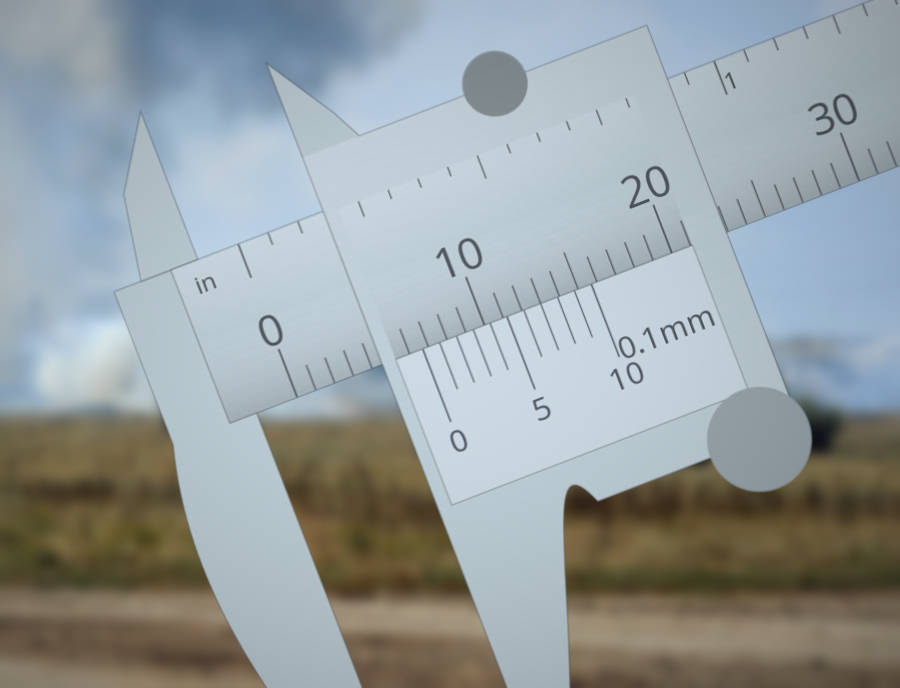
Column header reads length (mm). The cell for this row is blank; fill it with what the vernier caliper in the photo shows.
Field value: 6.7 mm
